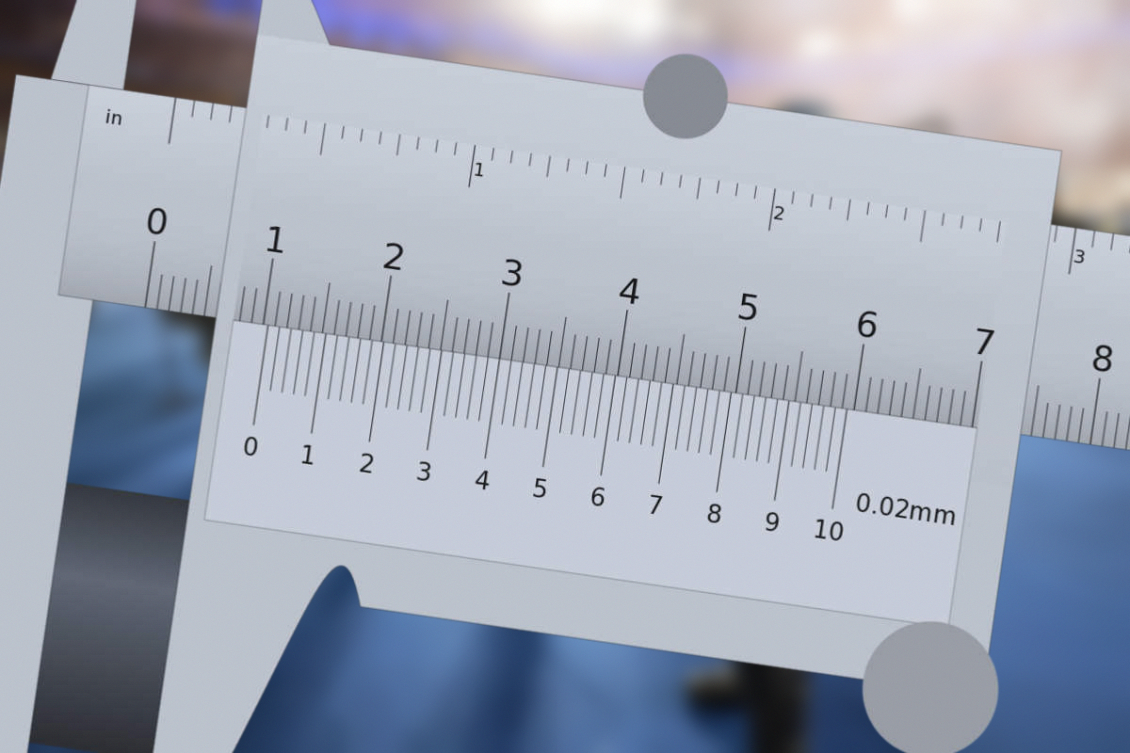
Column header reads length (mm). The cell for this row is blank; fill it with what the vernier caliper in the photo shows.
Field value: 10.4 mm
